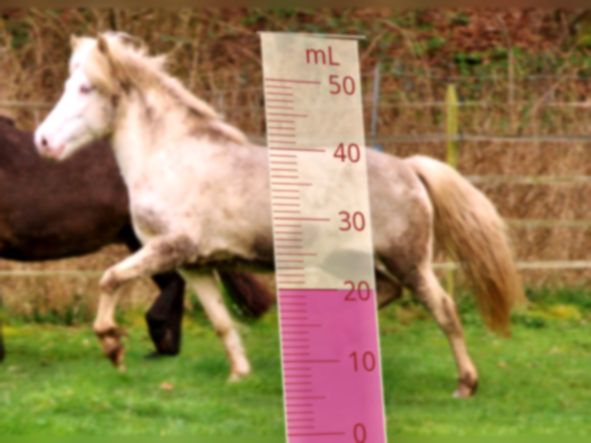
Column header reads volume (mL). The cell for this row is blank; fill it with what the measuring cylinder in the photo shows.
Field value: 20 mL
